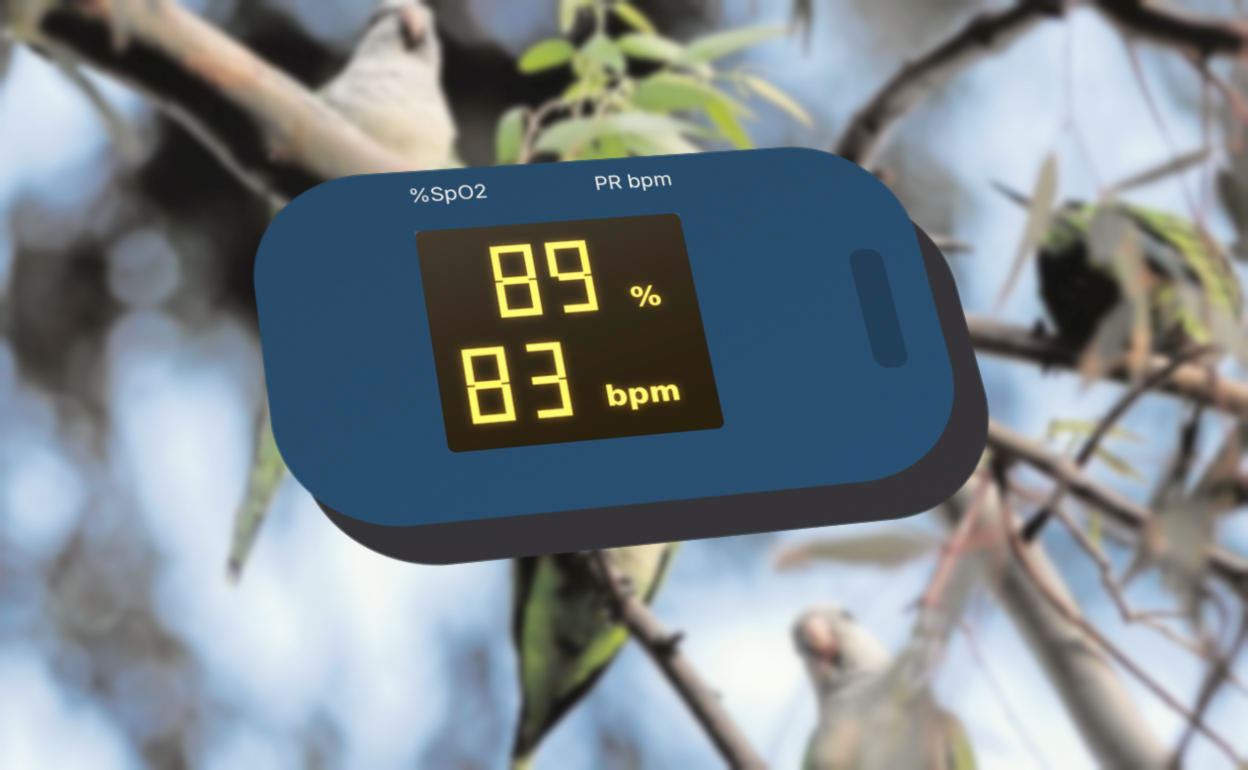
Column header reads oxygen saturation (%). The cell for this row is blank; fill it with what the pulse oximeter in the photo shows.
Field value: 89 %
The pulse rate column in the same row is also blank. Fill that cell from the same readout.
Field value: 83 bpm
